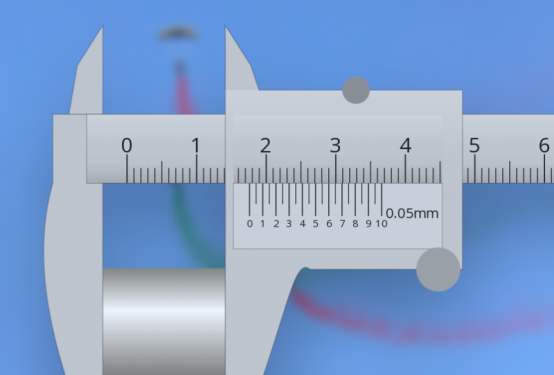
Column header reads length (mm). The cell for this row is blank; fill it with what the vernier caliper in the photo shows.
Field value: 17.6 mm
